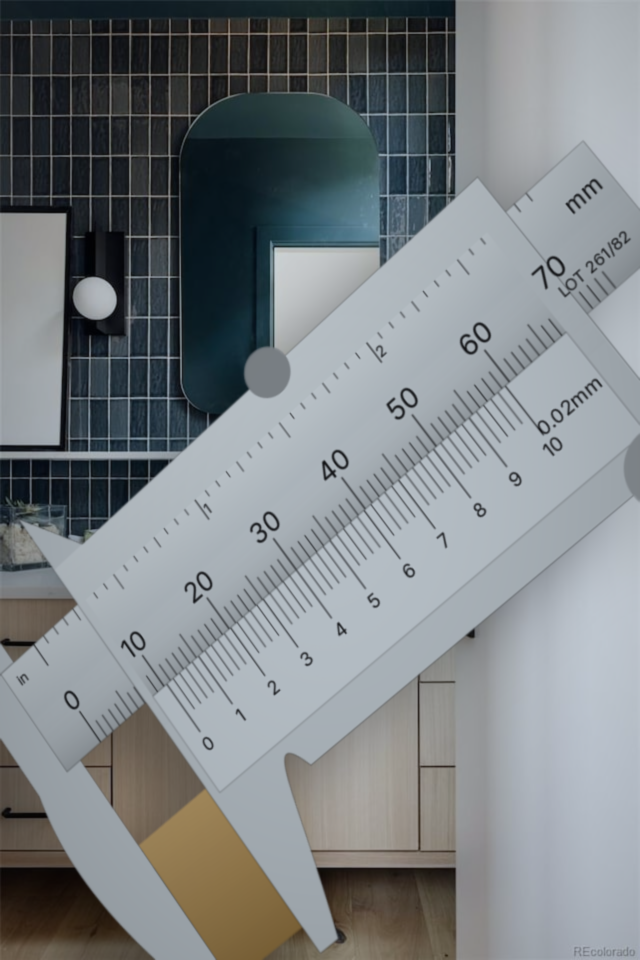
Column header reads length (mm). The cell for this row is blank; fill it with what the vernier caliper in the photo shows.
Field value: 10.4 mm
